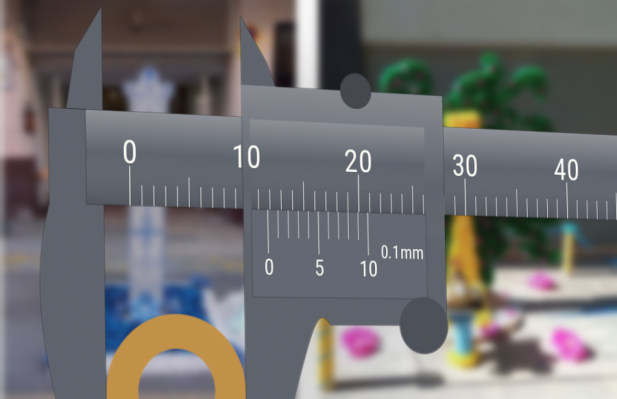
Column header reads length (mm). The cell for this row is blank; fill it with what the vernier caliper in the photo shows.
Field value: 11.8 mm
